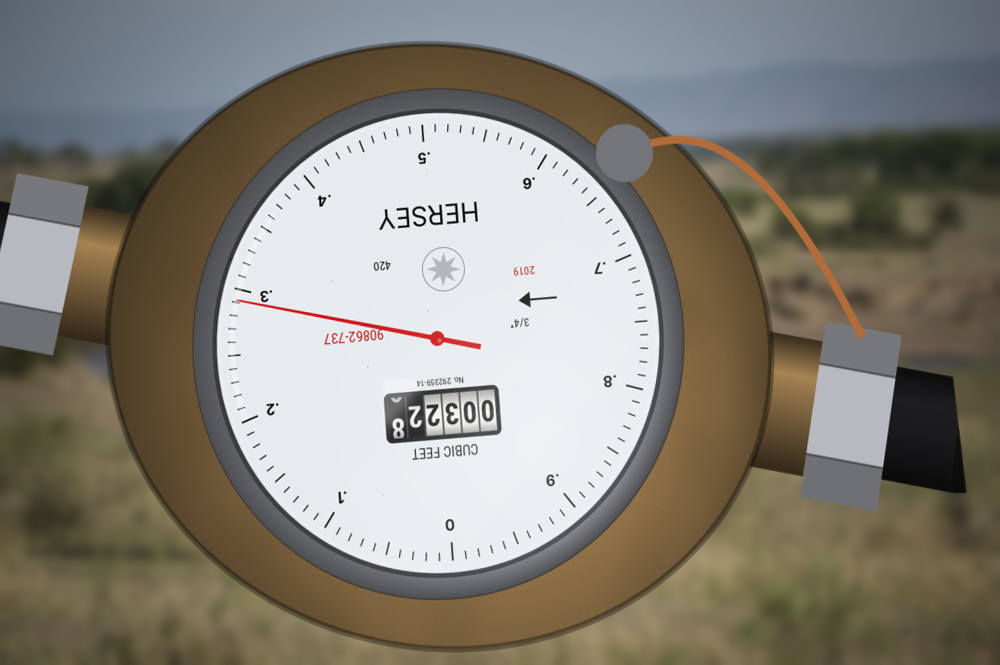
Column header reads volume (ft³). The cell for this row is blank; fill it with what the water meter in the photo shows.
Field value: 3228.29 ft³
